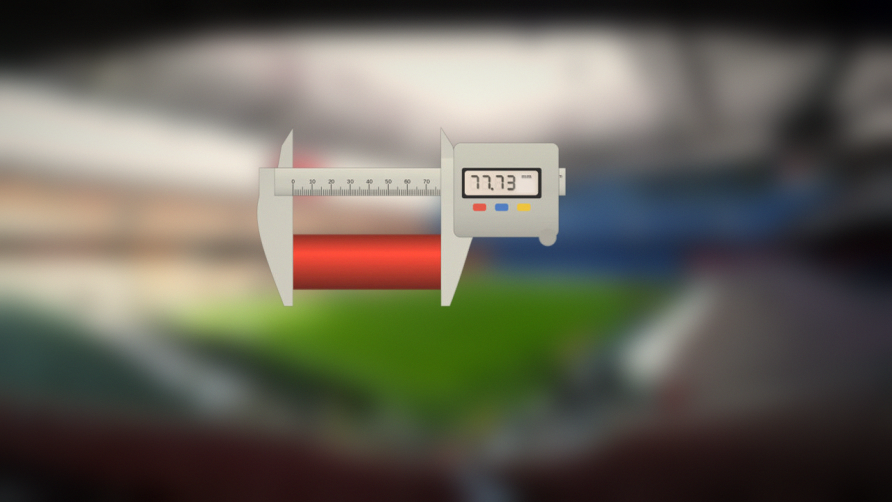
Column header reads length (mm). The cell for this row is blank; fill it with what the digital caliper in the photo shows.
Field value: 77.73 mm
